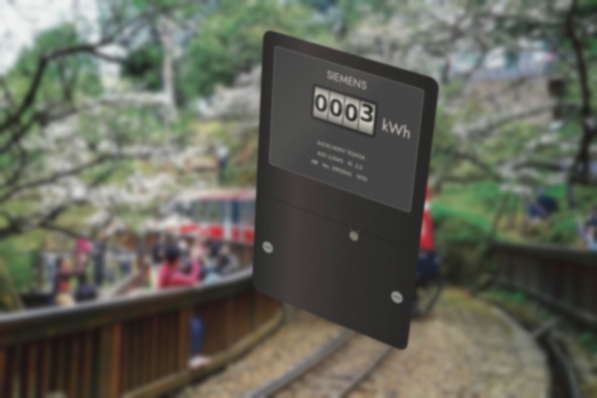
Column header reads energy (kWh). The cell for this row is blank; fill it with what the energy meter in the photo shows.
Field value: 3 kWh
